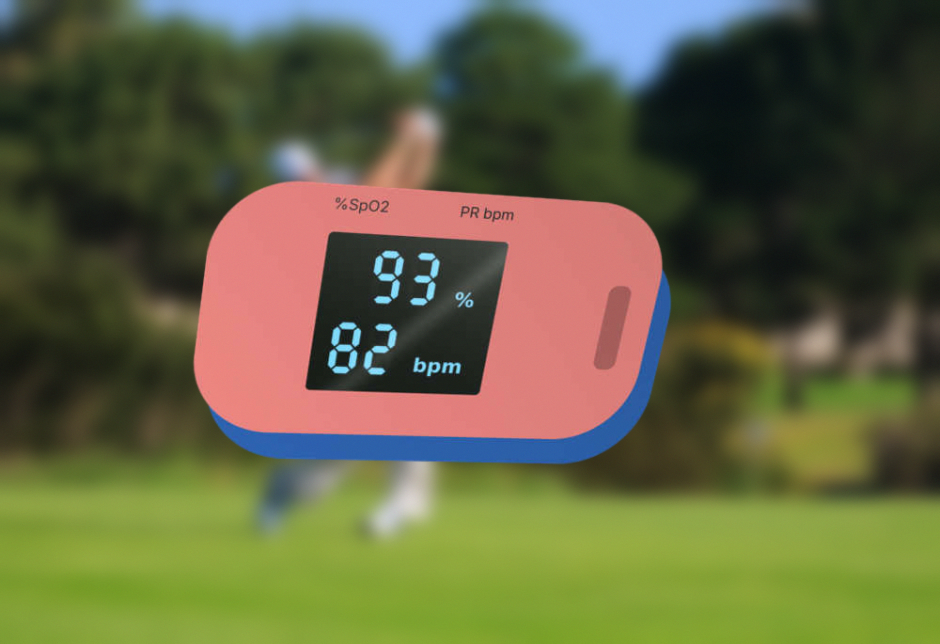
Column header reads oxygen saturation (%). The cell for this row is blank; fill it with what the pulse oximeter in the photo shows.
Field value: 93 %
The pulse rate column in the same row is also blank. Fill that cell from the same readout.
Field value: 82 bpm
